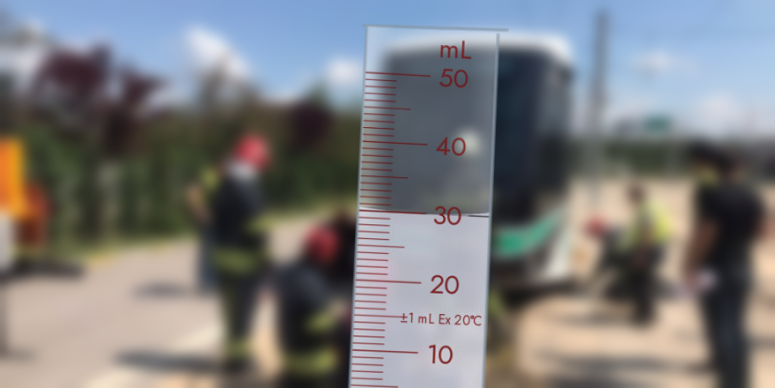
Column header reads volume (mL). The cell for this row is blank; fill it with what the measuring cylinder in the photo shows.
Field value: 30 mL
